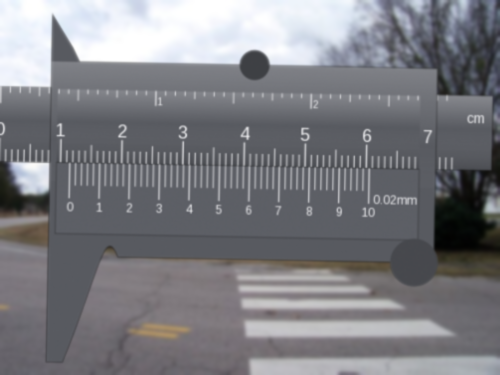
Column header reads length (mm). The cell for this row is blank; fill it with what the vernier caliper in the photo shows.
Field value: 11.5 mm
